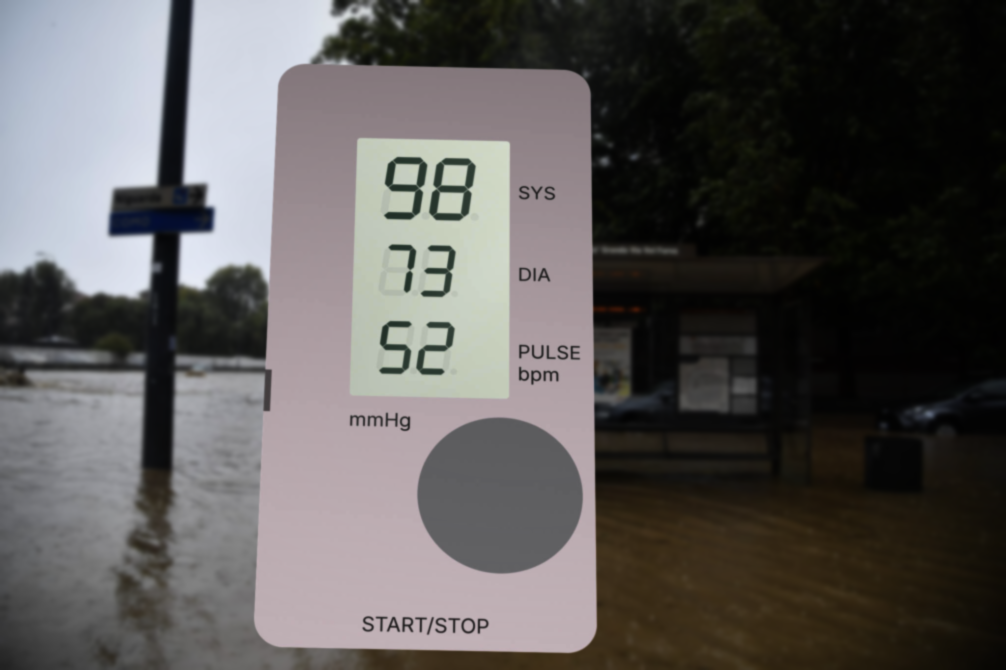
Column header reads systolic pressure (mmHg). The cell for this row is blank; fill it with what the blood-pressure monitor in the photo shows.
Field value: 98 mmHg
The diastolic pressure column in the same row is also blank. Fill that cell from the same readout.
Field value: 73 mmHg
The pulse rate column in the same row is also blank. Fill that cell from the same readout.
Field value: 52 bpm
